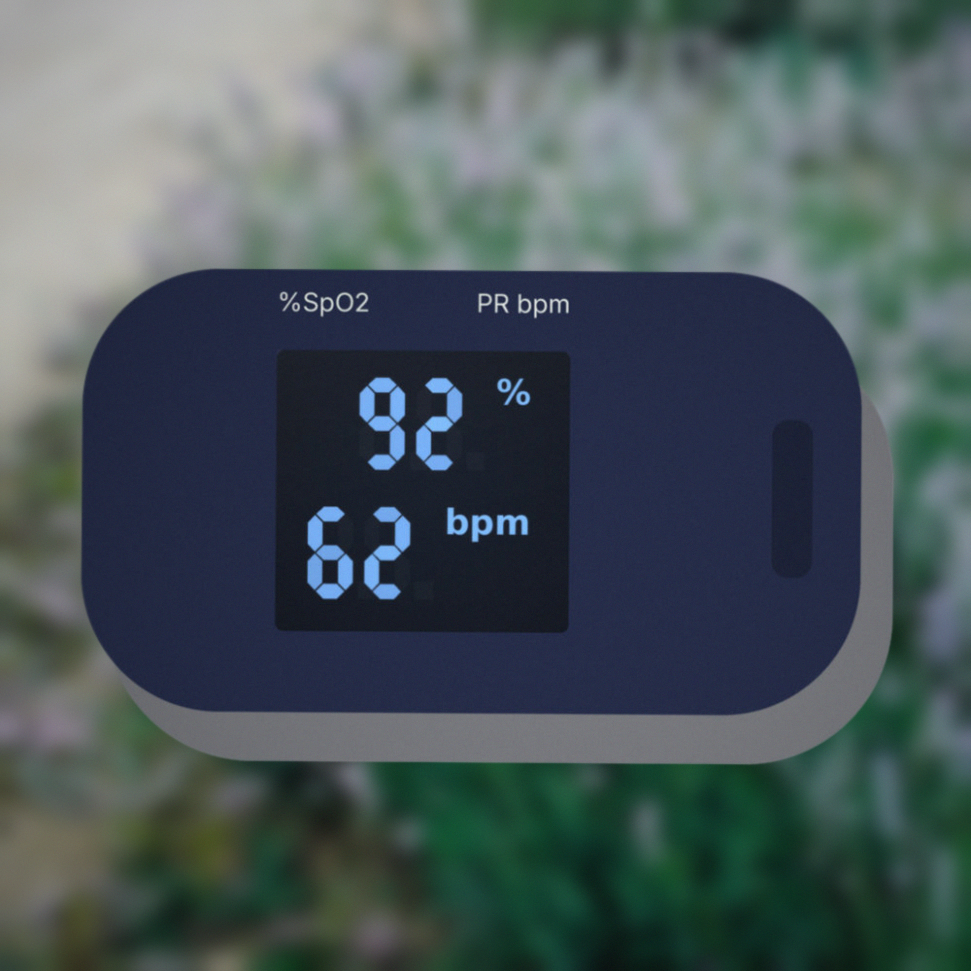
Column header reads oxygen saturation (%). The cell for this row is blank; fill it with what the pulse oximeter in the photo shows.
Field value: 92 %
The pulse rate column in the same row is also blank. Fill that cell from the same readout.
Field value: 62 bpm
